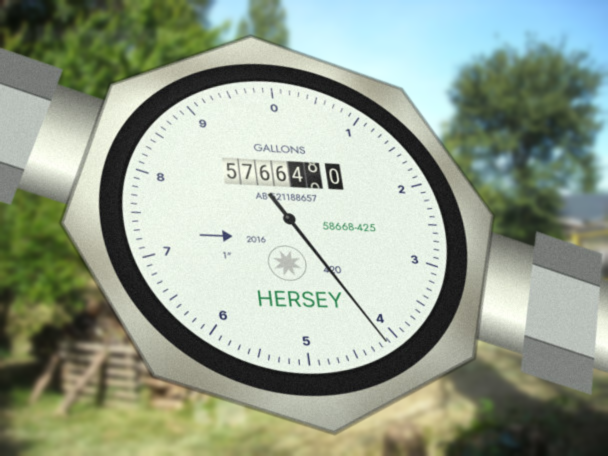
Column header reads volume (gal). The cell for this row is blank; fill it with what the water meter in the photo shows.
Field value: 5766484.1 gal
